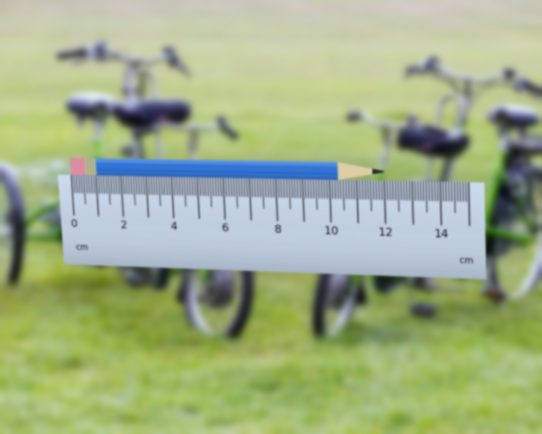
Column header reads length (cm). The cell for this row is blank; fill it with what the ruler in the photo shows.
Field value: 12 cm
